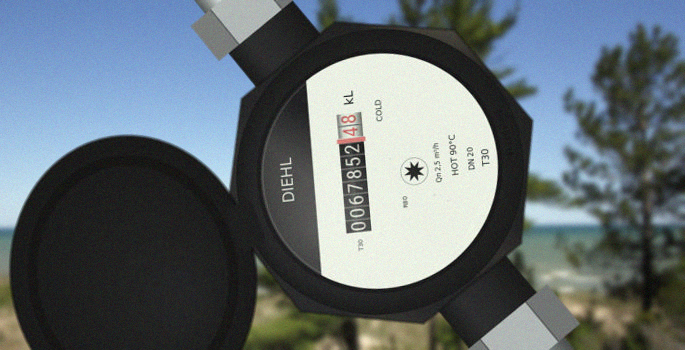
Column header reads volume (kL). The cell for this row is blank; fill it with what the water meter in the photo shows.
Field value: 67852.48 kL
